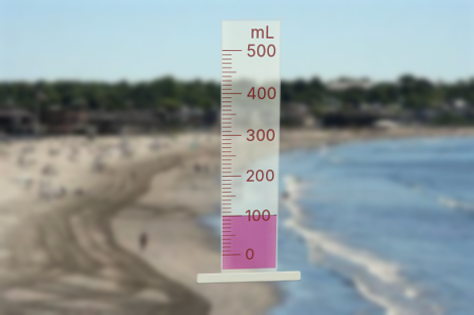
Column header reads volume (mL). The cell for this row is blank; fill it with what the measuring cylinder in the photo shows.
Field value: 100 mL
